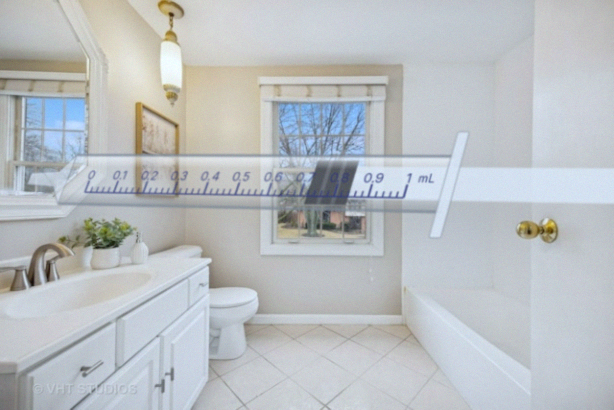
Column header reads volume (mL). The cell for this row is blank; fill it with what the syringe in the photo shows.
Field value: 0.72 mL
